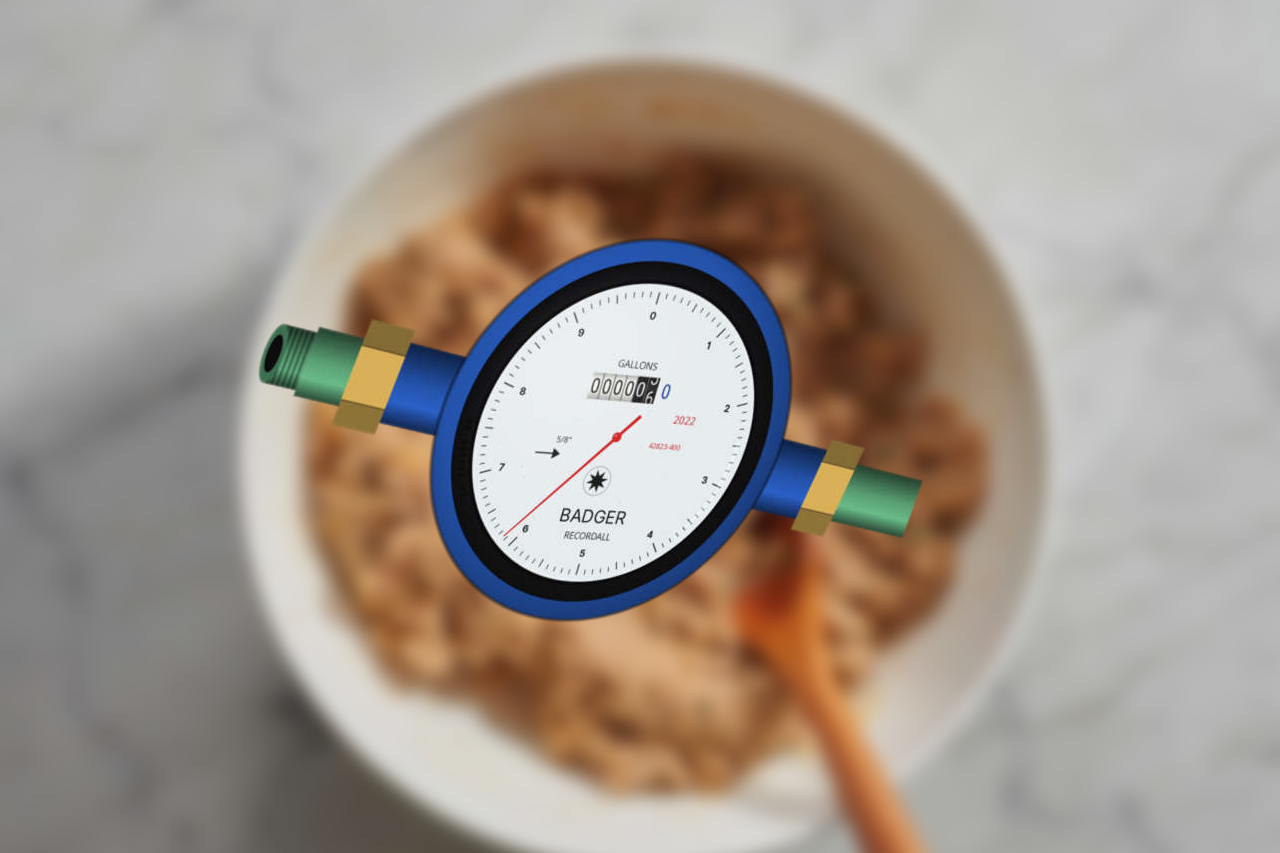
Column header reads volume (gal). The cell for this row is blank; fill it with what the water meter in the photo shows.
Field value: 56.1 gal
